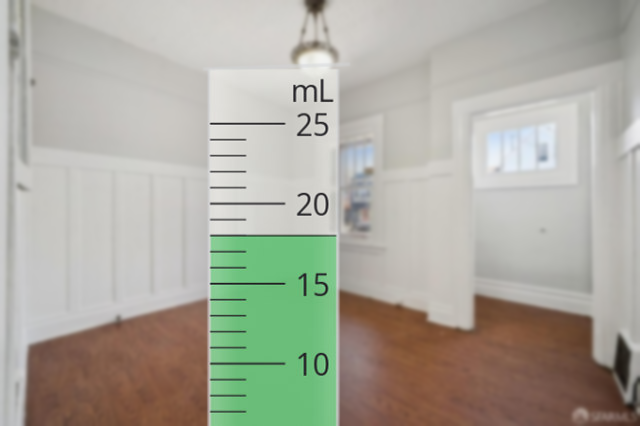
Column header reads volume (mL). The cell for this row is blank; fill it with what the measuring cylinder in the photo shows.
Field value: 18 mL
